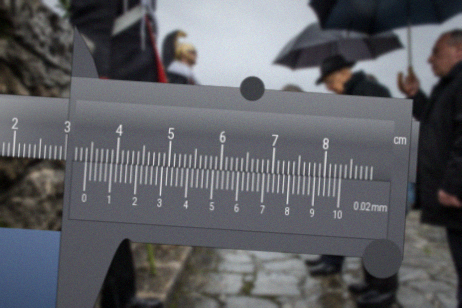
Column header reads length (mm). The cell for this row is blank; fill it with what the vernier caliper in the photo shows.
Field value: 34.0 mm
